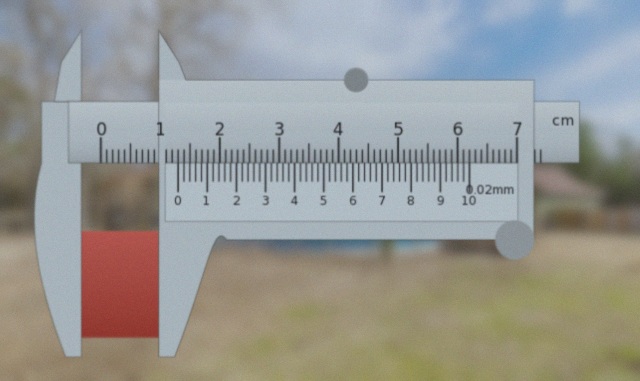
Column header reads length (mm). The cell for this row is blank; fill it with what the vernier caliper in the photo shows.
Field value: 13.0 mm
